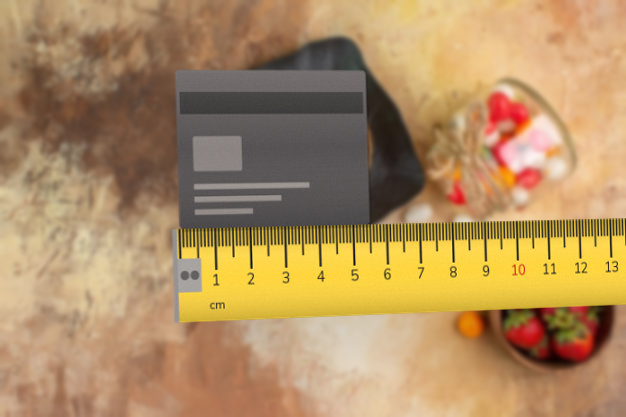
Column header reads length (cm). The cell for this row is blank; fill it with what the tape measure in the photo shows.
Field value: 5.5 cm
